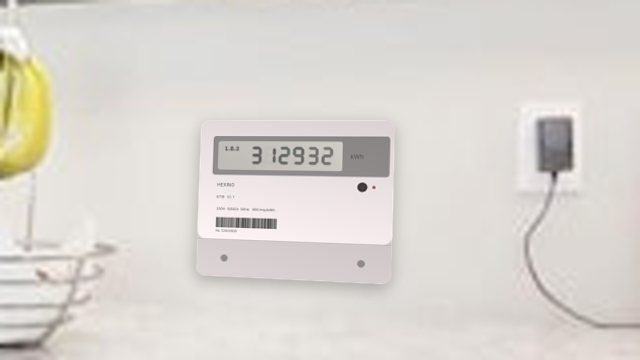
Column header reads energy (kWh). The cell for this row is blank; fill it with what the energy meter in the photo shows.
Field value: 312932 kWh
